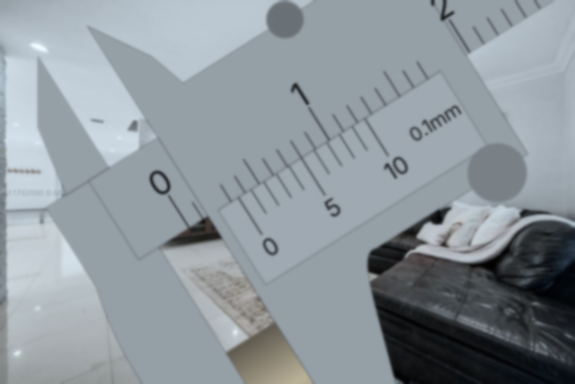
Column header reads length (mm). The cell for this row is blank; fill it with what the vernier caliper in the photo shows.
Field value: 3.5 mm
